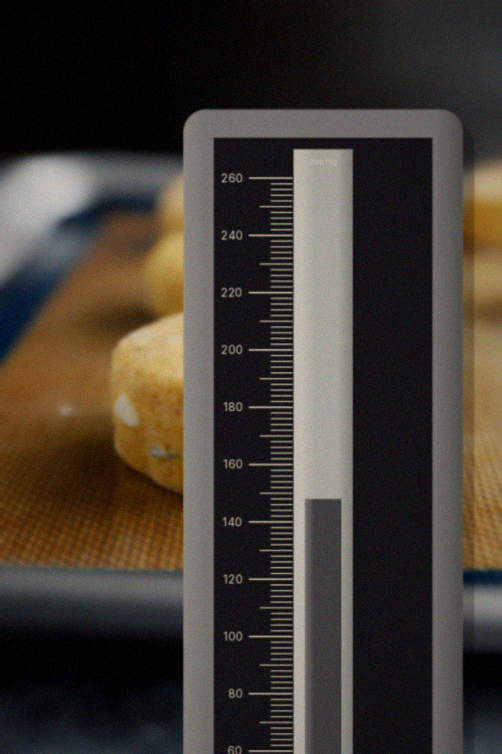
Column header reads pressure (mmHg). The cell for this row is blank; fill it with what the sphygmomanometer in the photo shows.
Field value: 148 mmHg
